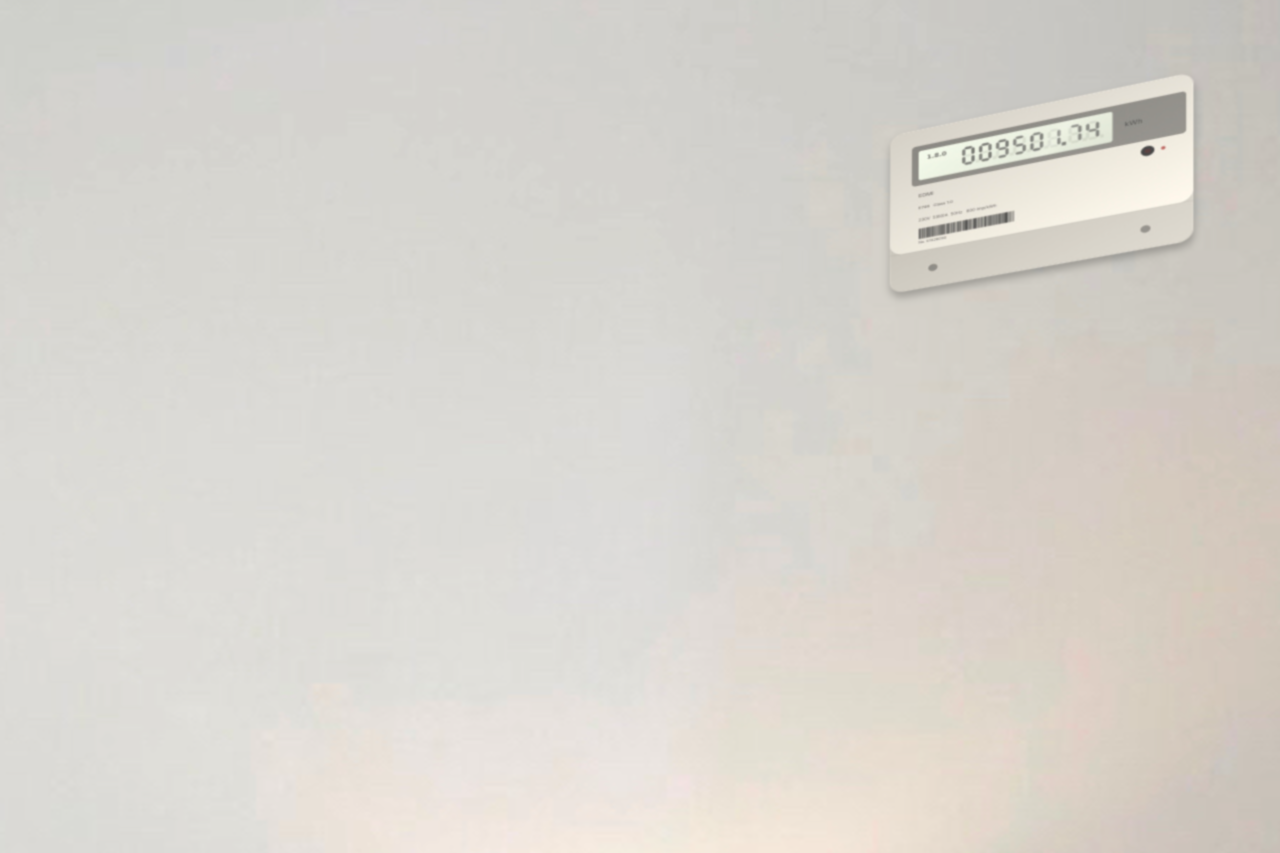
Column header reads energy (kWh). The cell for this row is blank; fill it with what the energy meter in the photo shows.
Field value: 9501.74 kWh
